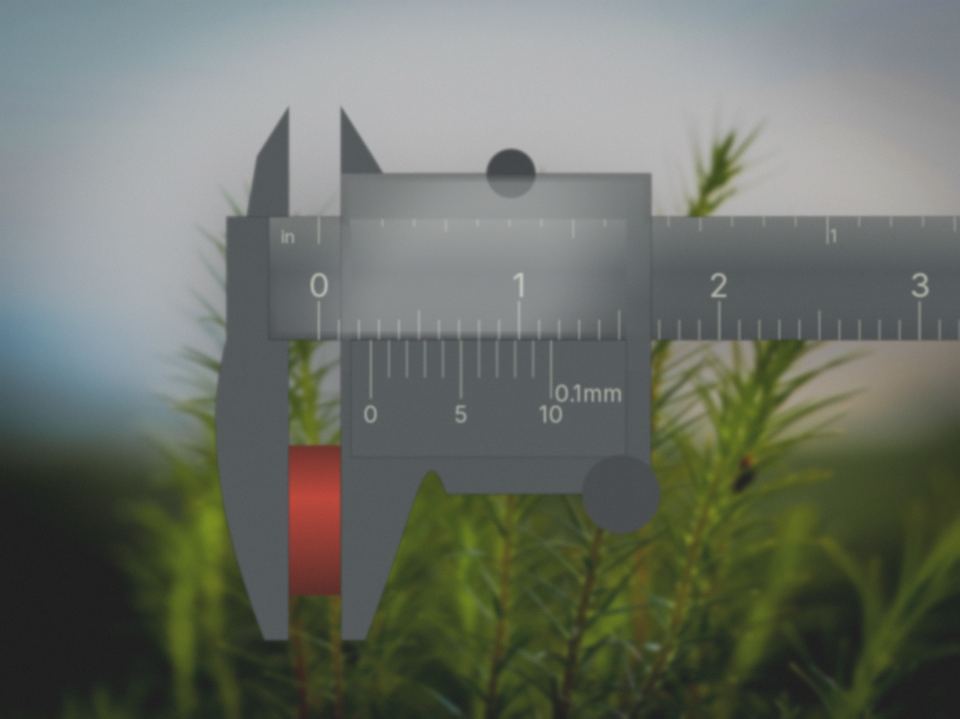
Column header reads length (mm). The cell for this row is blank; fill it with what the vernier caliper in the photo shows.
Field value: 2.6 mm
